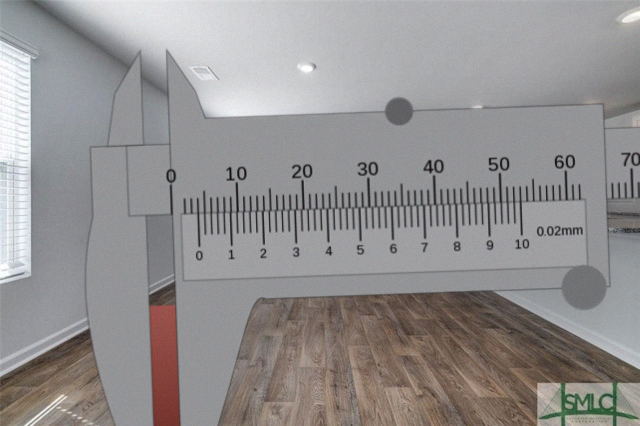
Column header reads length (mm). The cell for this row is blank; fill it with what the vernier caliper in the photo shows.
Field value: 4.0 mm
